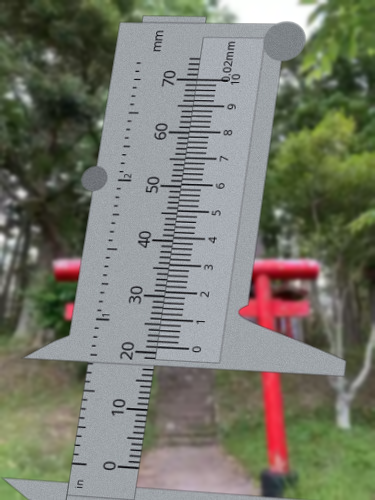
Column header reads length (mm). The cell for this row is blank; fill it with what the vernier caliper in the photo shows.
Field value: 21.0 mm
